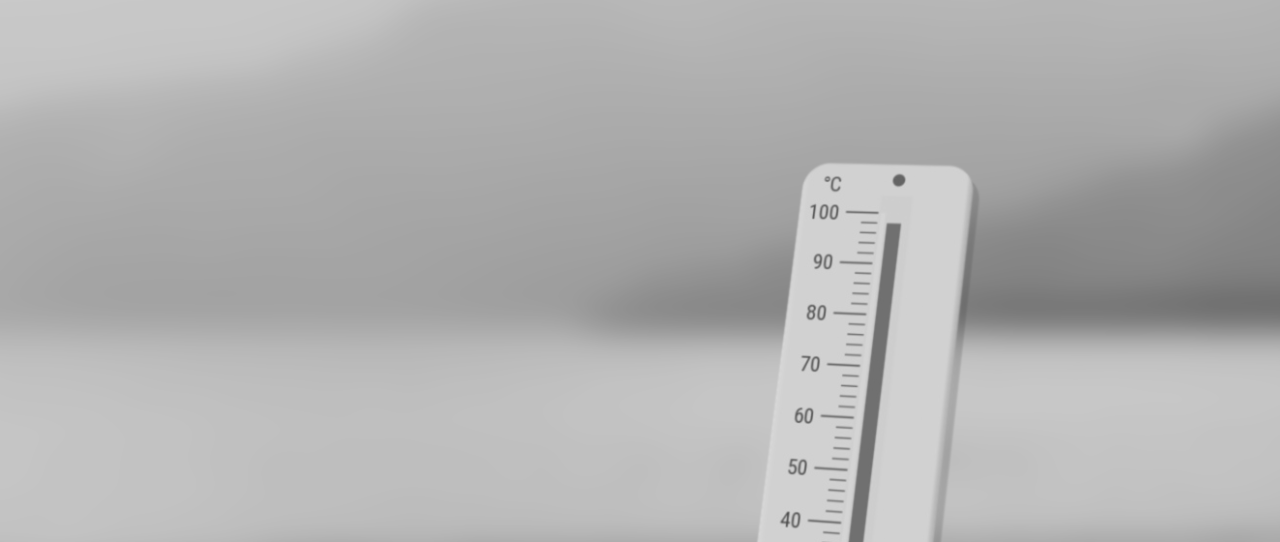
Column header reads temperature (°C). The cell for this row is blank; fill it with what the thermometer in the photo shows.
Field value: 98 °C
